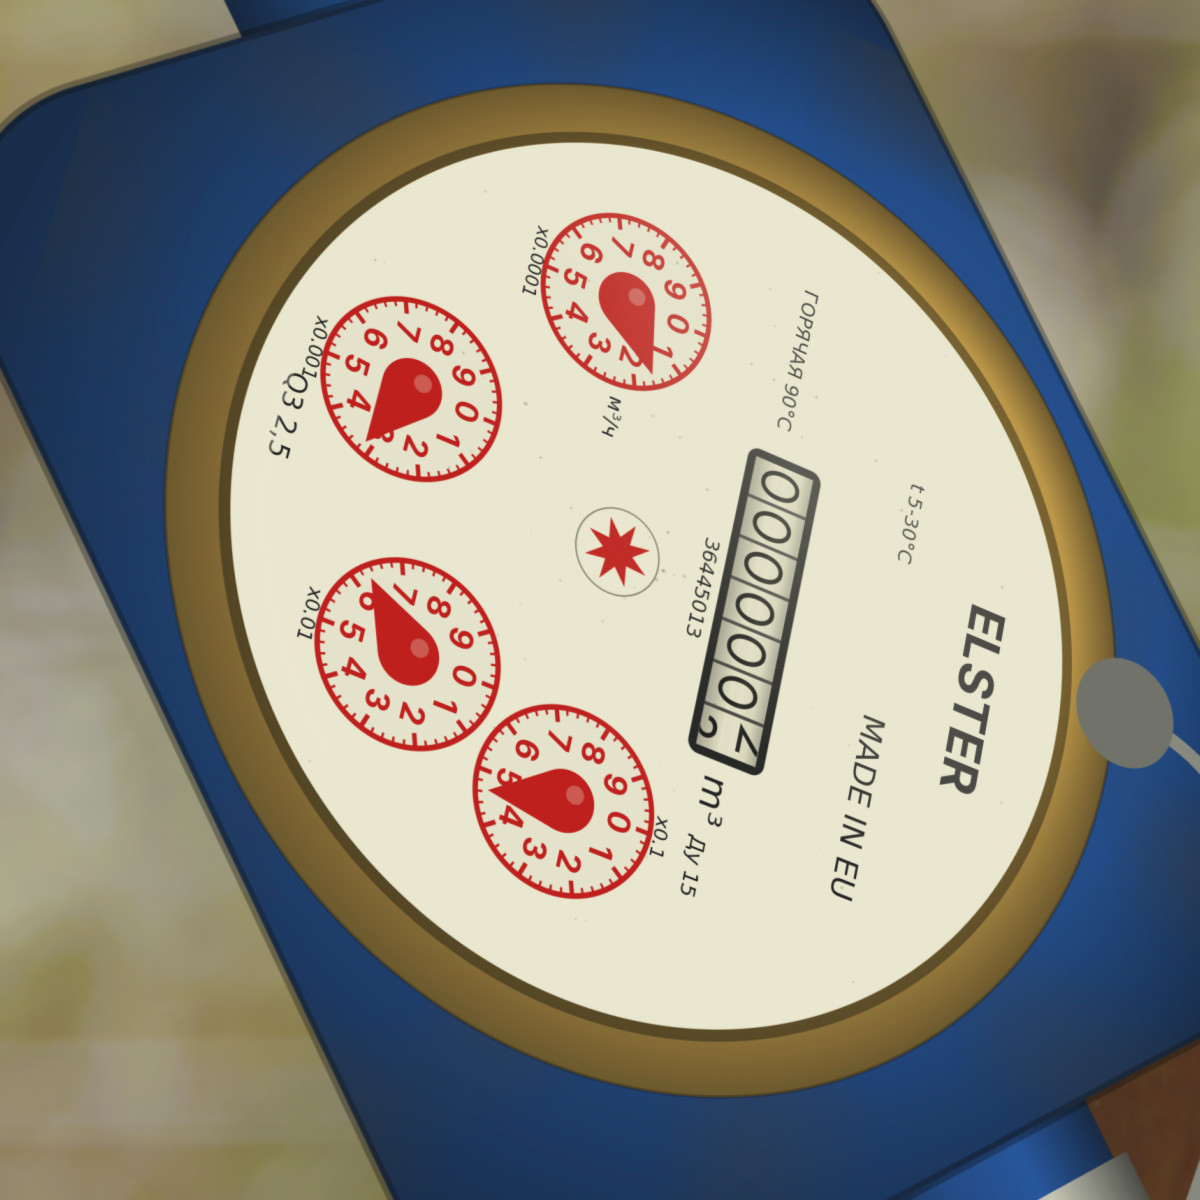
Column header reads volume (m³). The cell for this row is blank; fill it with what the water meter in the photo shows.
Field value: 2.4631 m³
